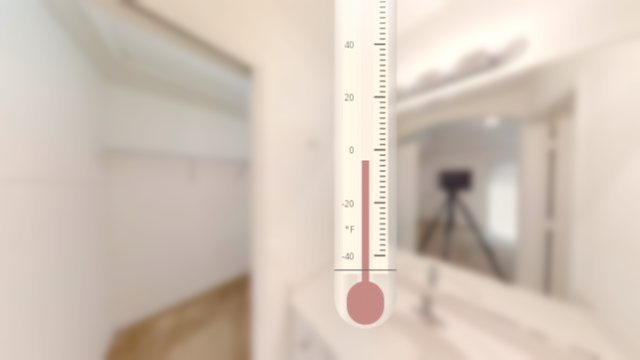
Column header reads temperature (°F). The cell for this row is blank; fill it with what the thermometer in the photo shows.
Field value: -4 °F
